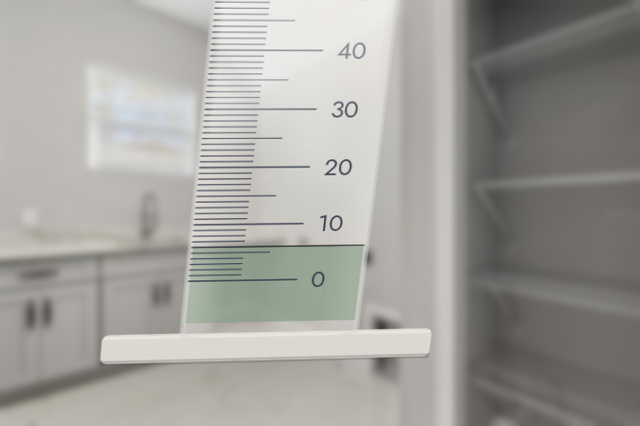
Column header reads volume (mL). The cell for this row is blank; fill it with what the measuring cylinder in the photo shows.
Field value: 6 mL
